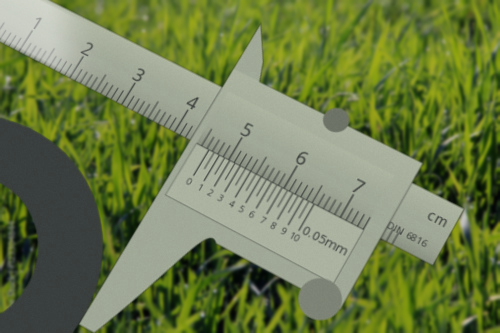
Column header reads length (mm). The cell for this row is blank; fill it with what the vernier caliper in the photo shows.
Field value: 46.4 mm
